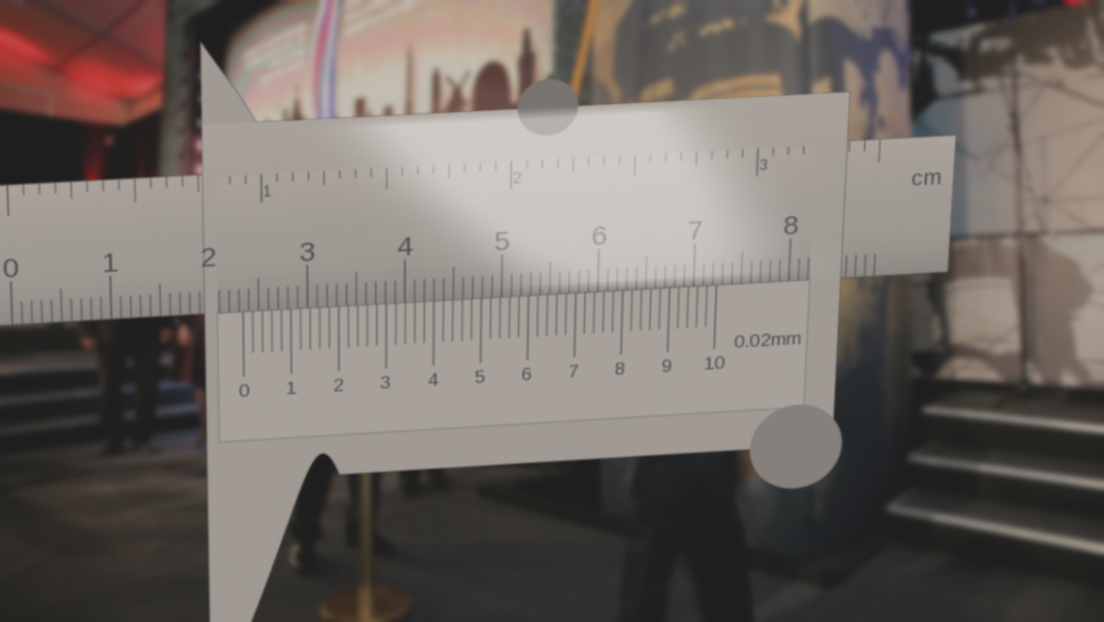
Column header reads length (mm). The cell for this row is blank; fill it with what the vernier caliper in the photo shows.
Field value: 23.4 mm
